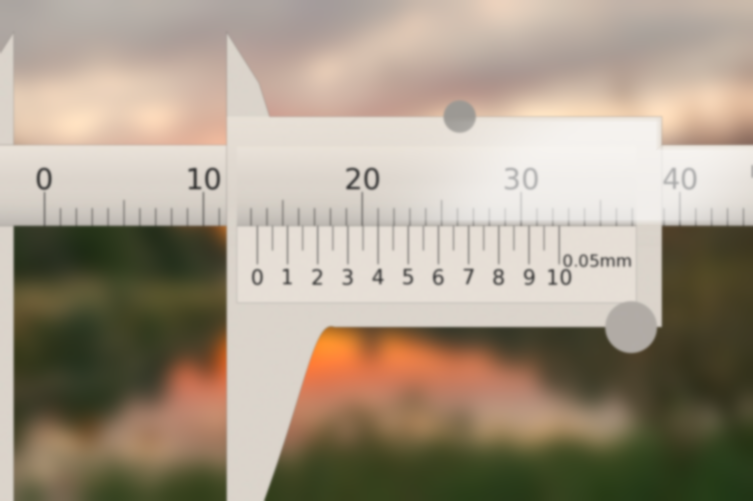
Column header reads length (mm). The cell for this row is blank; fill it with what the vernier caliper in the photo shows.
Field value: 13.4 mm
